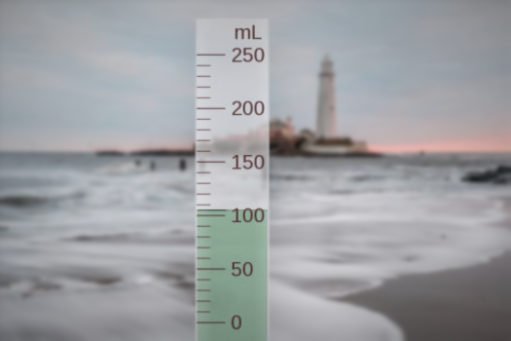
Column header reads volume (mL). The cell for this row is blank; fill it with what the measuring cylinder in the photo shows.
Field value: 105 mL
